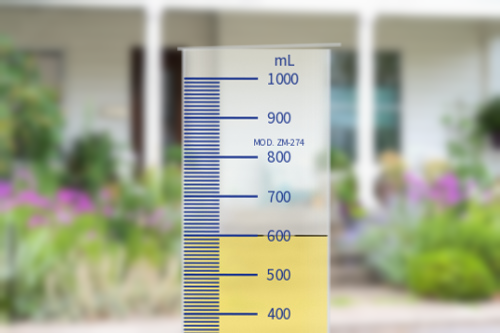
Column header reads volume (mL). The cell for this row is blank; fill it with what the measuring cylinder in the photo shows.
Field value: 600 mL
